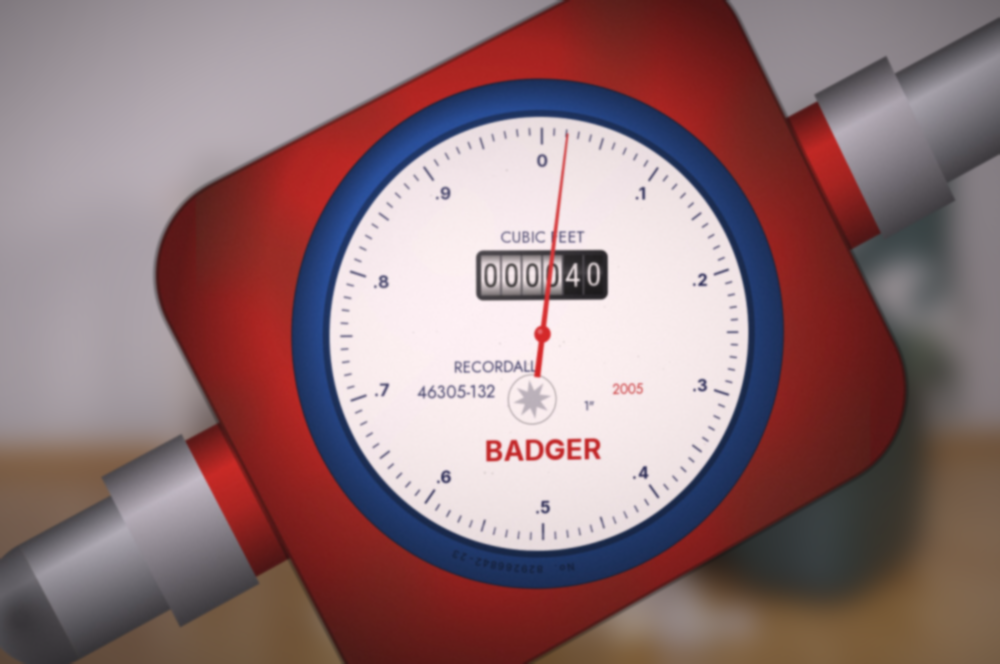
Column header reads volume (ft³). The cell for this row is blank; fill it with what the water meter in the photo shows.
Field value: 40.02 ft³
